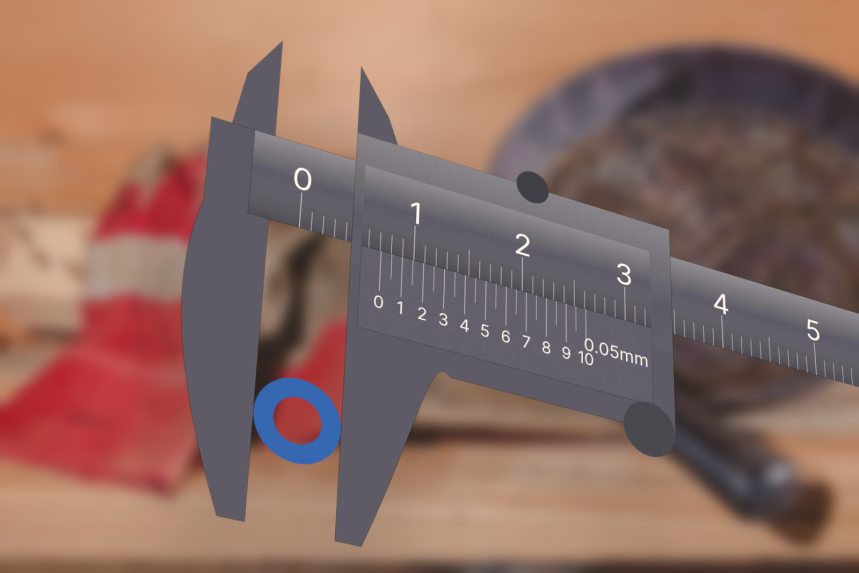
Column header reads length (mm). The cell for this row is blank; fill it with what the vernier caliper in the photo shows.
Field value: 7.1 mm
